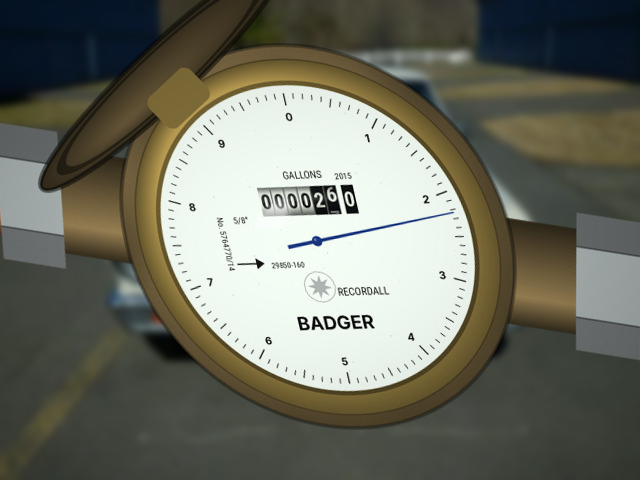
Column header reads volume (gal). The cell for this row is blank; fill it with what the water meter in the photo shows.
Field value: 262.2 gal
